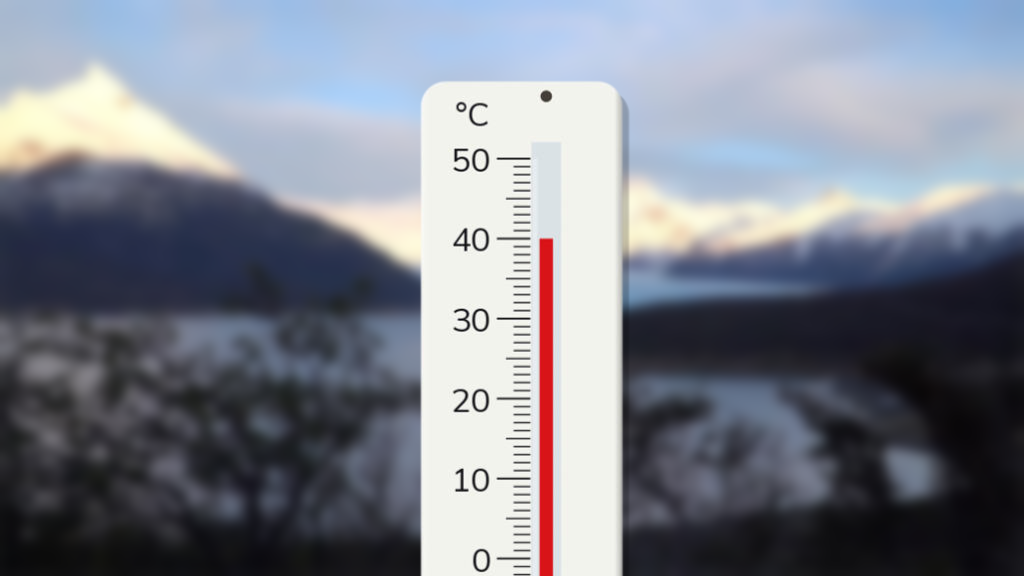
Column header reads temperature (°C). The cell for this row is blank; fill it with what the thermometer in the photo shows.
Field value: 40 °C
